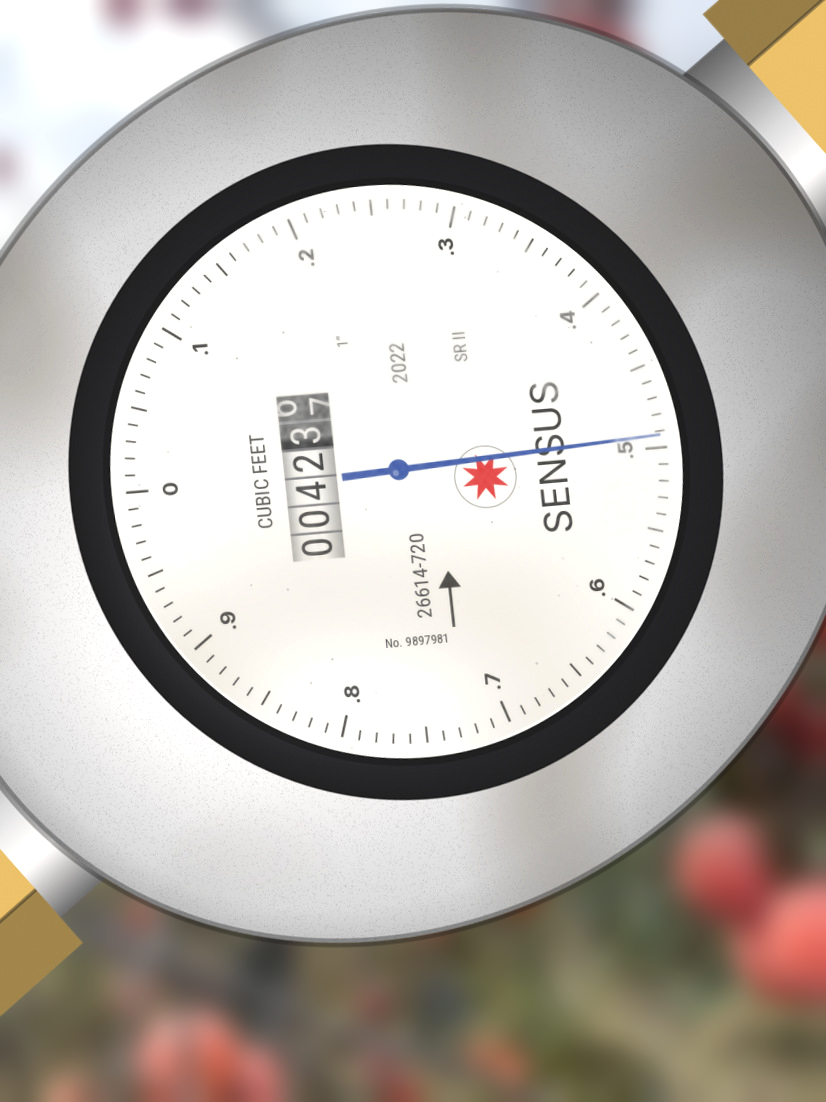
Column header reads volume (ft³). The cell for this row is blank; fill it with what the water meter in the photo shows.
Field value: 4236.49 ft³
